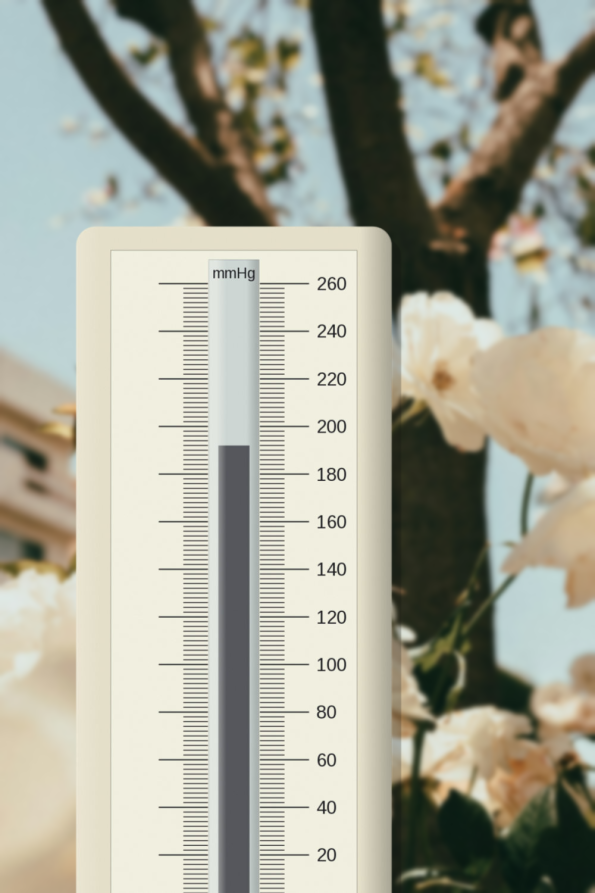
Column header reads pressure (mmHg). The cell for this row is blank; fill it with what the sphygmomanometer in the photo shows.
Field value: 192 mmHg
